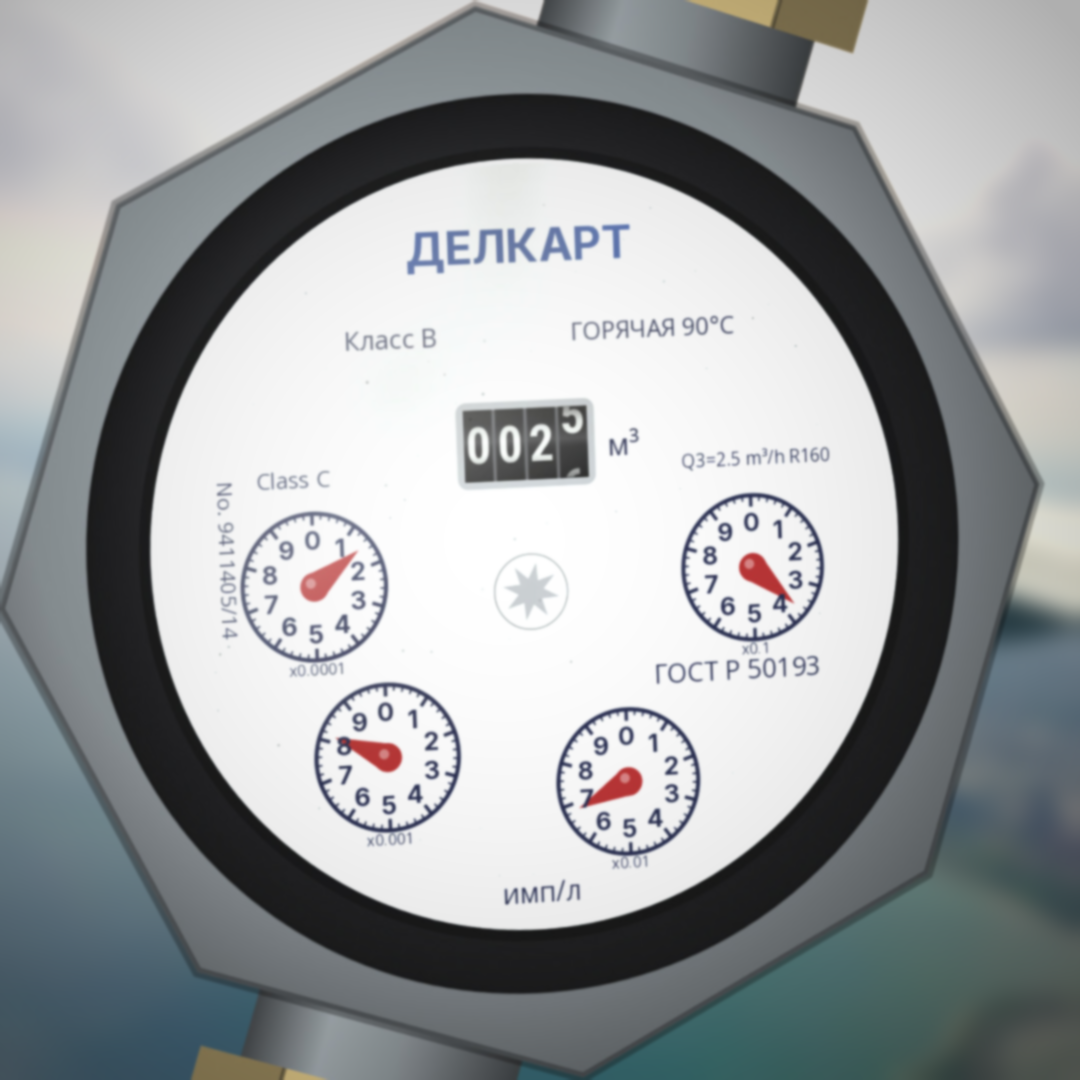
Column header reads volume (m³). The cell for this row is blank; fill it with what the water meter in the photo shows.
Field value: 25.3681 m³
